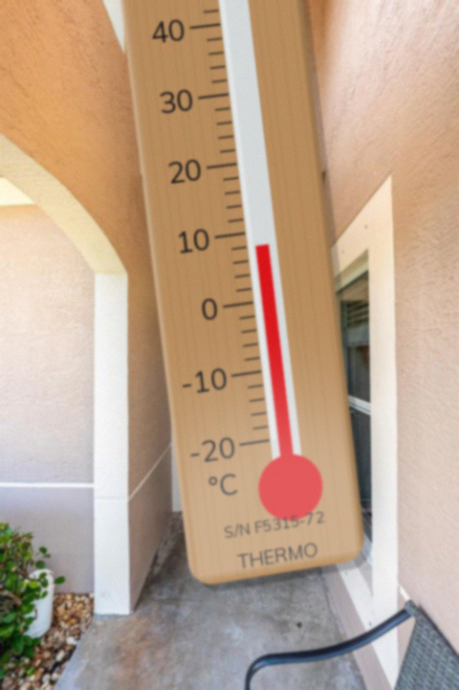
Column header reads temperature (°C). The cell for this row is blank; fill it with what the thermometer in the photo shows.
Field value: 8 °C
